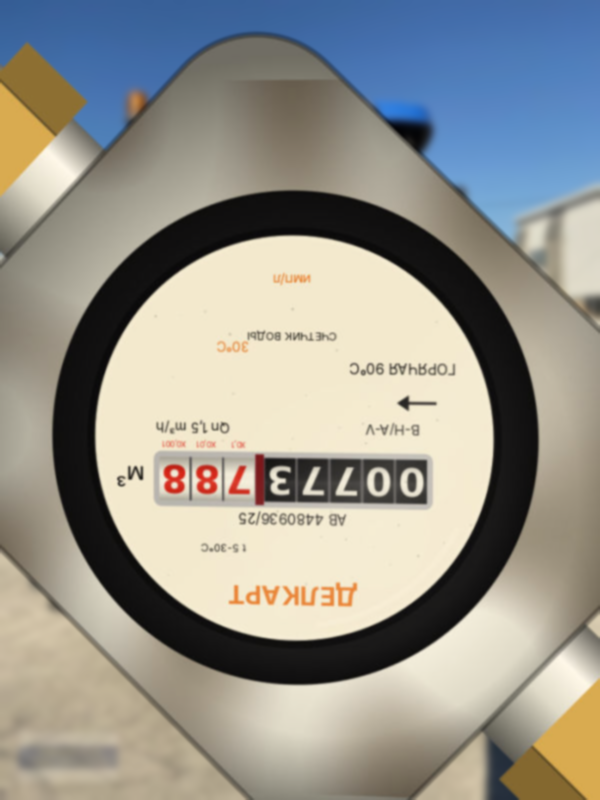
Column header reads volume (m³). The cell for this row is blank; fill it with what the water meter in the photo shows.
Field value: 773.788 m³
